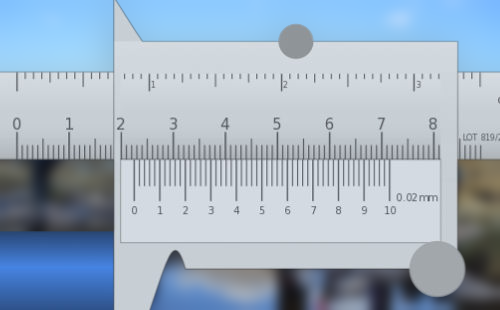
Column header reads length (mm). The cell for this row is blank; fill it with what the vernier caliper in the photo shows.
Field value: 22.5 mm
